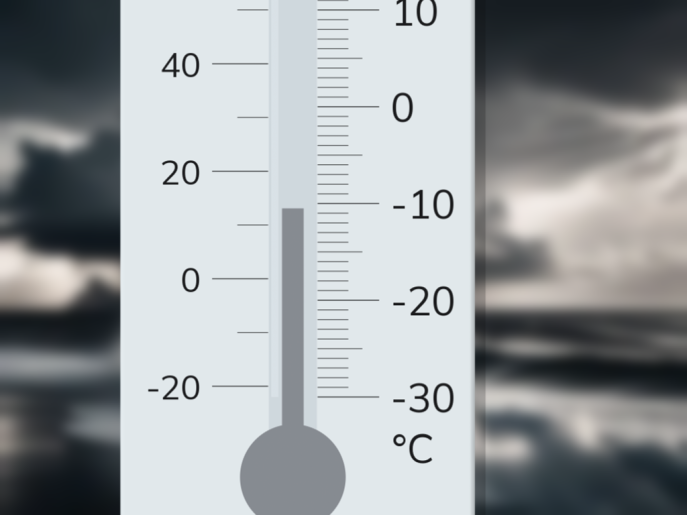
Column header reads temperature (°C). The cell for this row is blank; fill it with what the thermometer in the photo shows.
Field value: -10.5 °C
